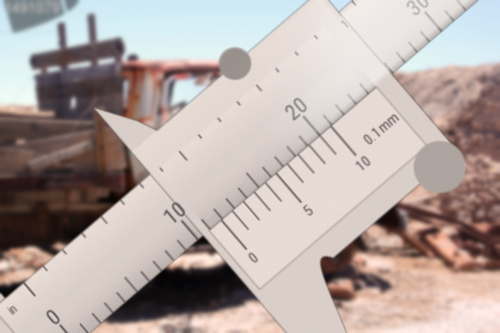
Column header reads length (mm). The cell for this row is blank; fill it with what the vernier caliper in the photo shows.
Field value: 11.9 mm
